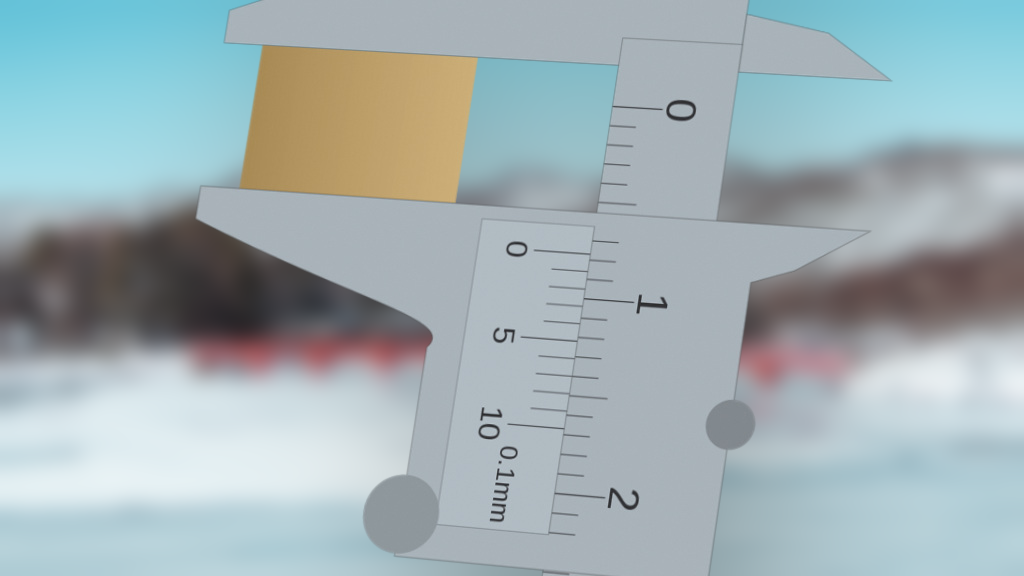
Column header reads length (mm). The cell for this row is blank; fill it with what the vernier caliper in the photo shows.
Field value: 7.7 mm
